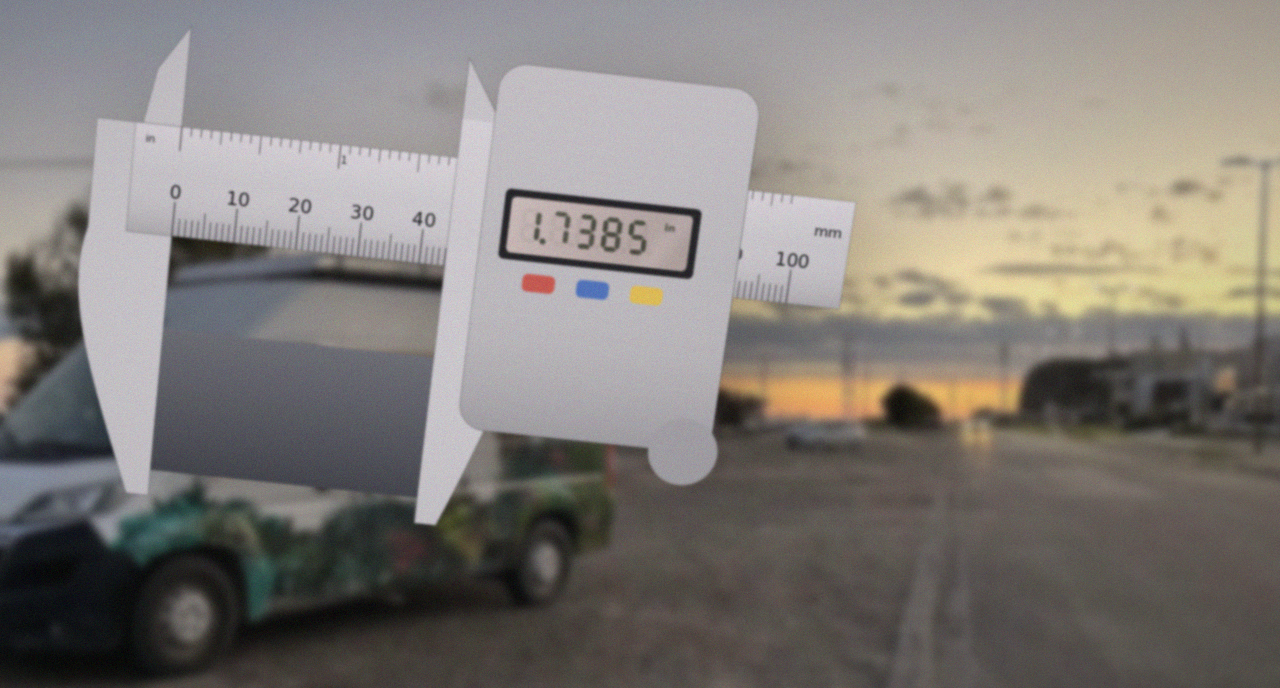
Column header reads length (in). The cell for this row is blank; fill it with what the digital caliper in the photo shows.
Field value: 1.7385 in
